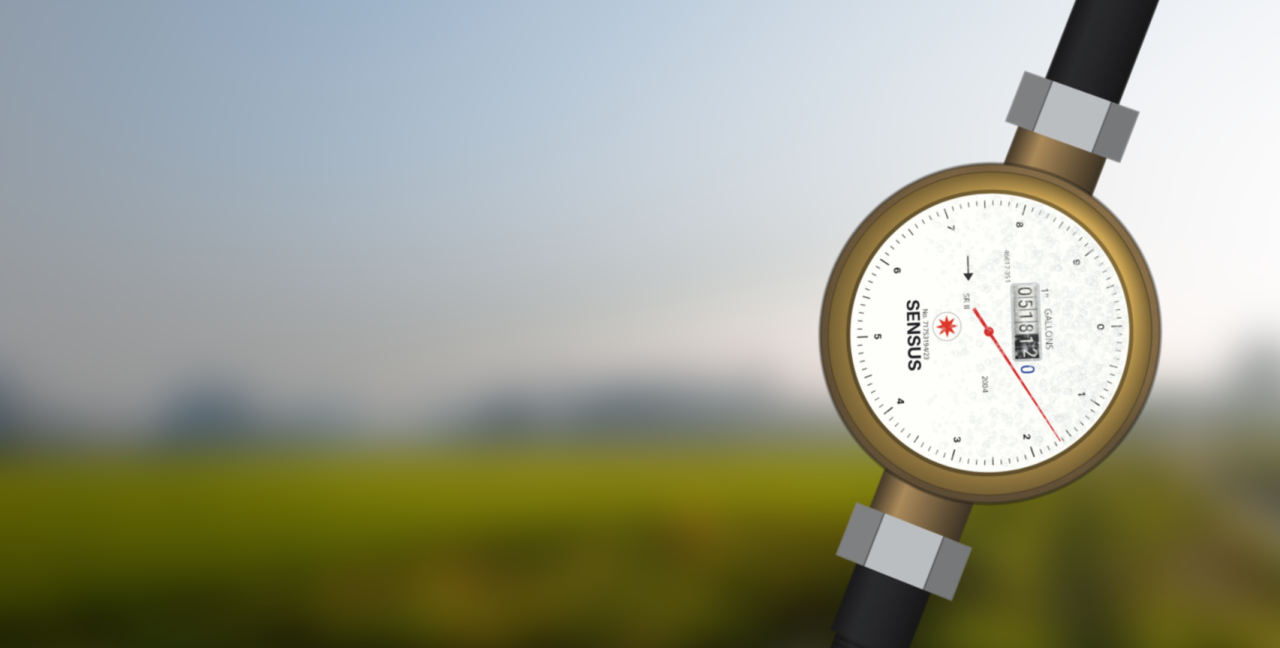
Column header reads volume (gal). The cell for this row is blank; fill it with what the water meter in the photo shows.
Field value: 518121.6 gal
